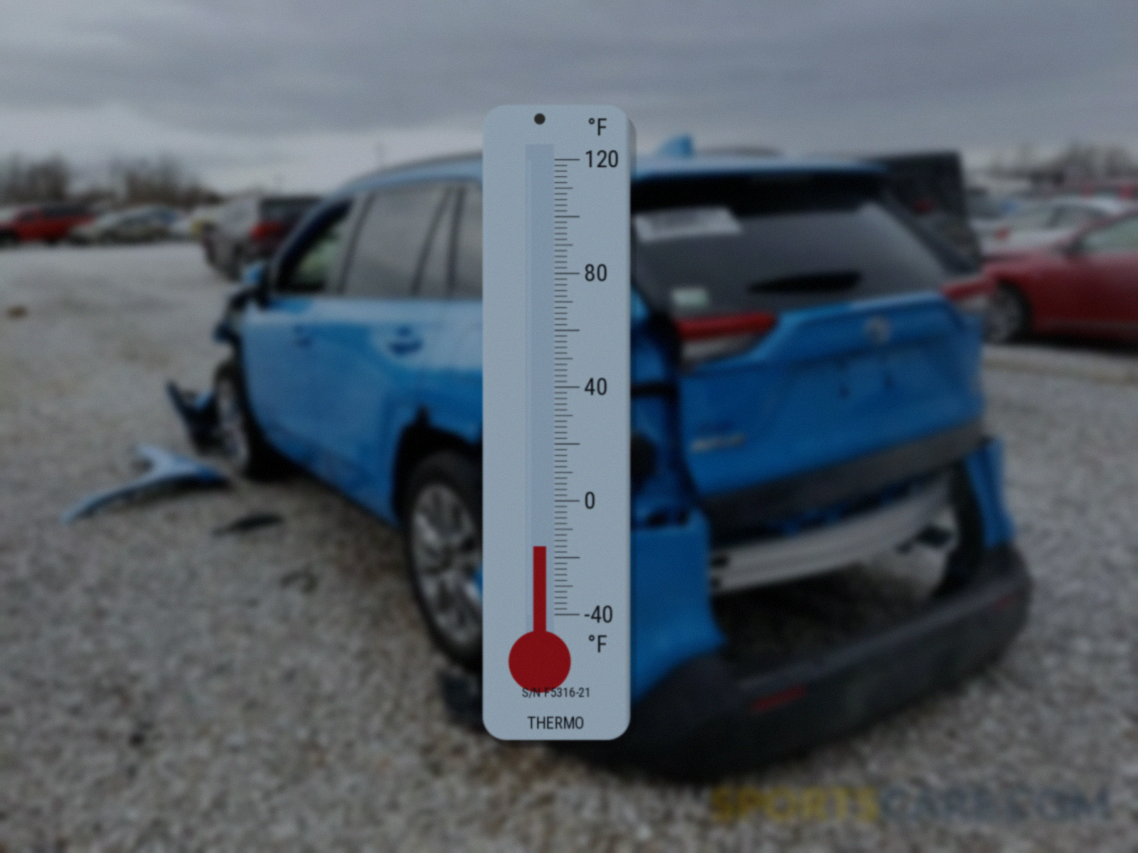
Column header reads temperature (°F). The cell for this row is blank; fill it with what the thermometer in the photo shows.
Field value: -16 °F
